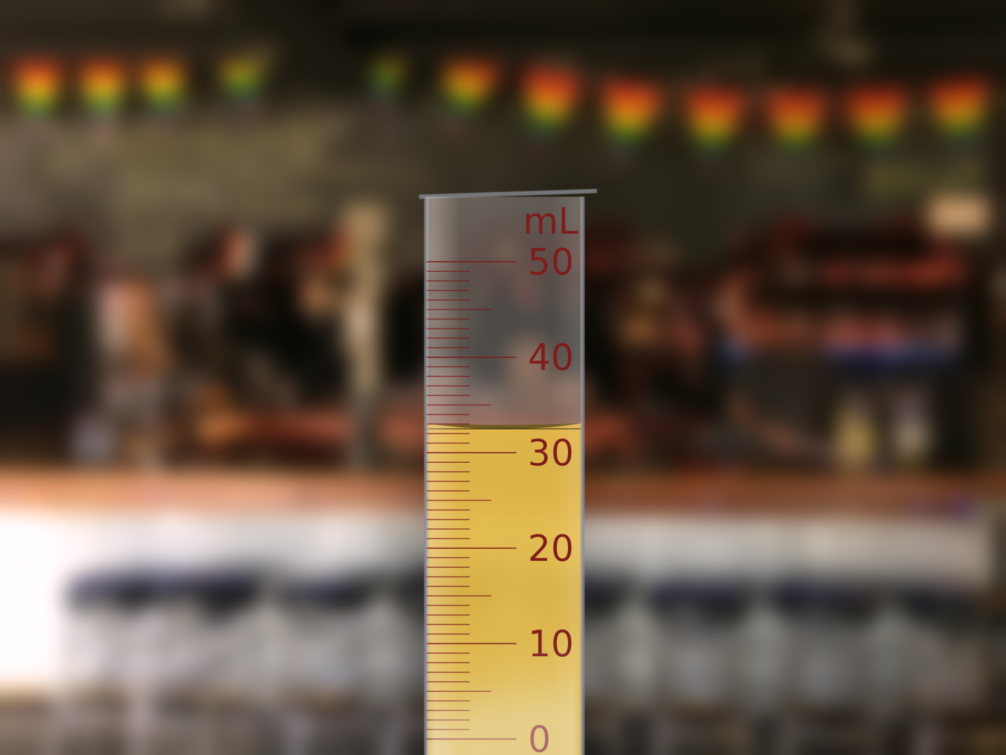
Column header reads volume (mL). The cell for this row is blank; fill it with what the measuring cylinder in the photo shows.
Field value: 32.5 mL
